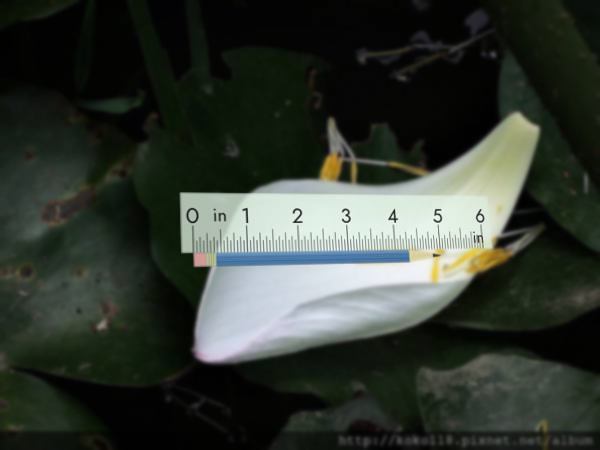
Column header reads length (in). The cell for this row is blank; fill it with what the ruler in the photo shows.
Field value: 5 in
